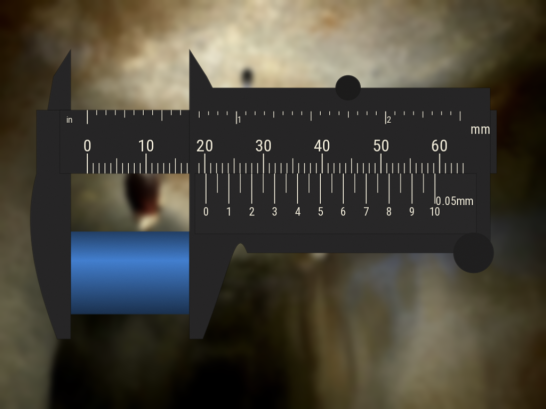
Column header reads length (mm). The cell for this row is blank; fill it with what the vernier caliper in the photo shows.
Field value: 20.2 mm
